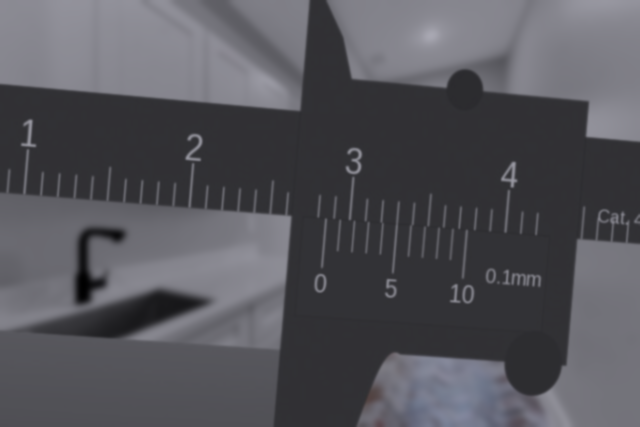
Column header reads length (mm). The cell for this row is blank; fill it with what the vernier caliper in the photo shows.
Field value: 28.5 mm
